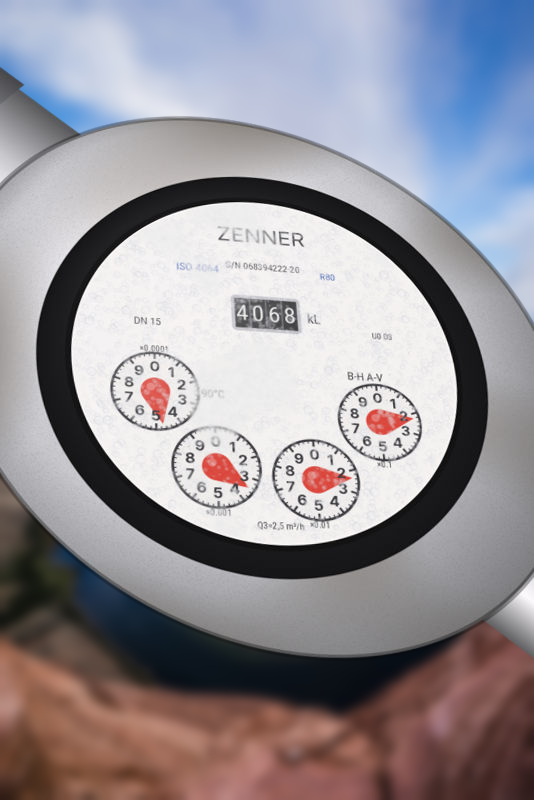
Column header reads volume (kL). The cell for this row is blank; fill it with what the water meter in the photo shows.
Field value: 4068.2234 kL
